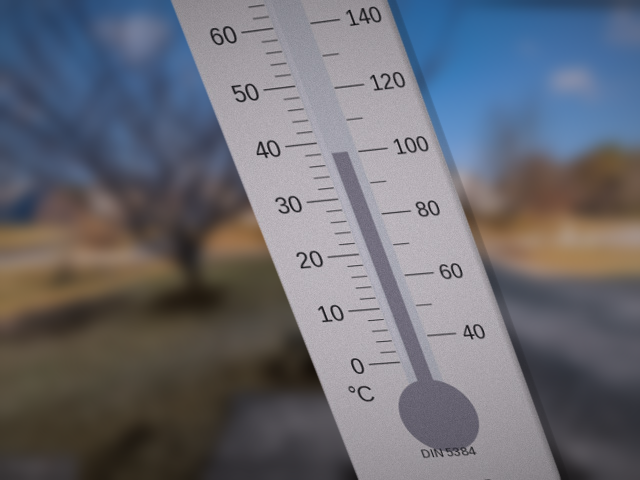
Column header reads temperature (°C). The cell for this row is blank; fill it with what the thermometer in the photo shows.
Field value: 38 °C
